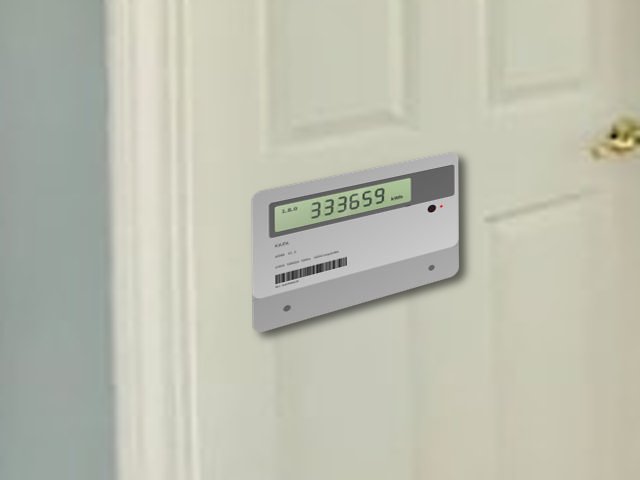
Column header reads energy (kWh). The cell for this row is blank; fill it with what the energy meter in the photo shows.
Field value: 333659 kWh
